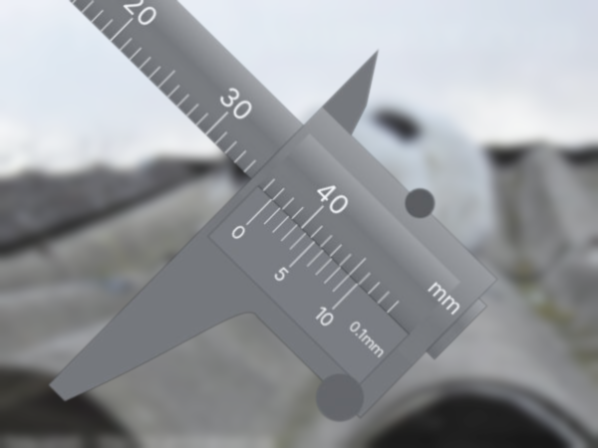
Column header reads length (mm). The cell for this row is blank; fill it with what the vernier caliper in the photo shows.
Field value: 36.9 mm
